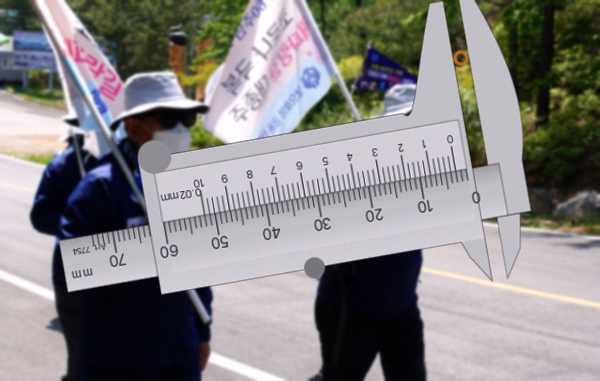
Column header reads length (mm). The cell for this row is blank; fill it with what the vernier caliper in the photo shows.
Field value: 3.0 mm
